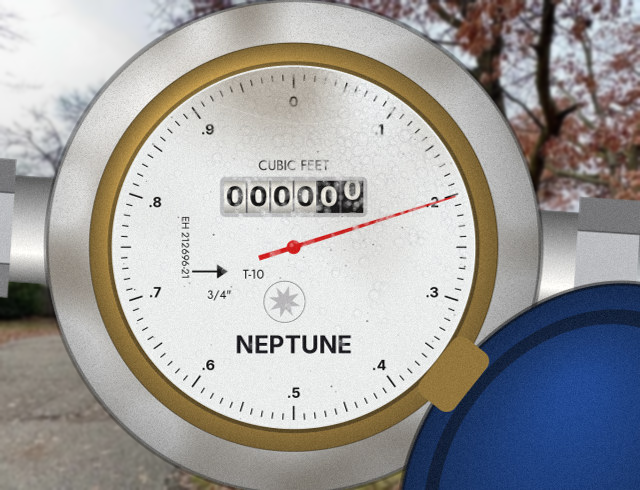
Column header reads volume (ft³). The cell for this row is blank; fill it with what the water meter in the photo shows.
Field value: 0.20 ft³
